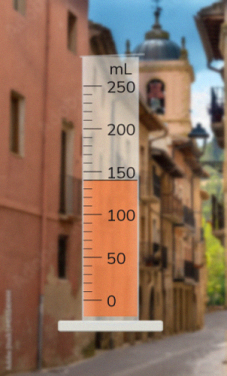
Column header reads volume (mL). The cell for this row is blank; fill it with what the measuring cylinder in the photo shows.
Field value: 140 mL
